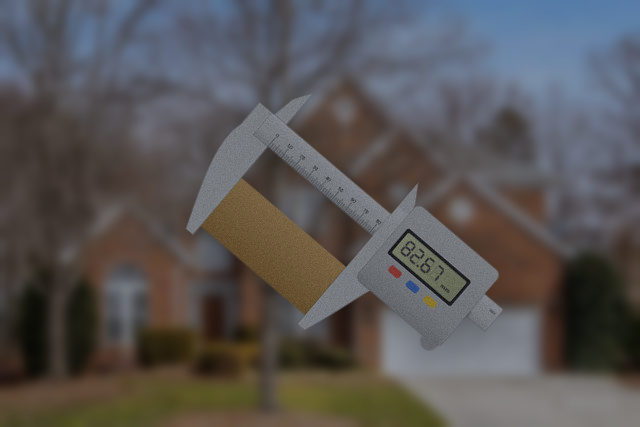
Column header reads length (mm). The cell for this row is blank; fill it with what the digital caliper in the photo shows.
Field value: 82.67 mm
